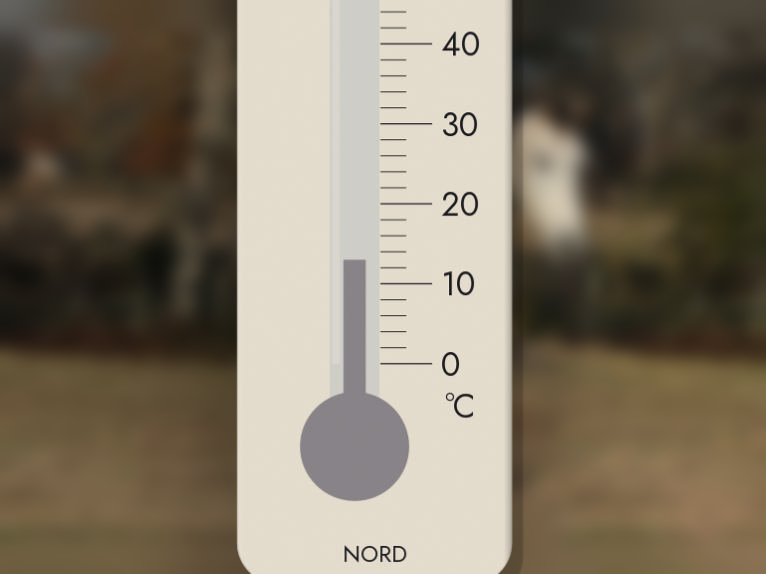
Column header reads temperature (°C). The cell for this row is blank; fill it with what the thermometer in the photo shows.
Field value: 13 °C
